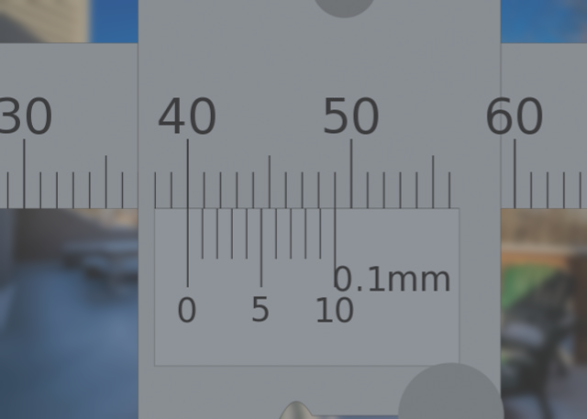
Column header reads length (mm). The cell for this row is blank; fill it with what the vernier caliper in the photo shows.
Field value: 40.0 mm
